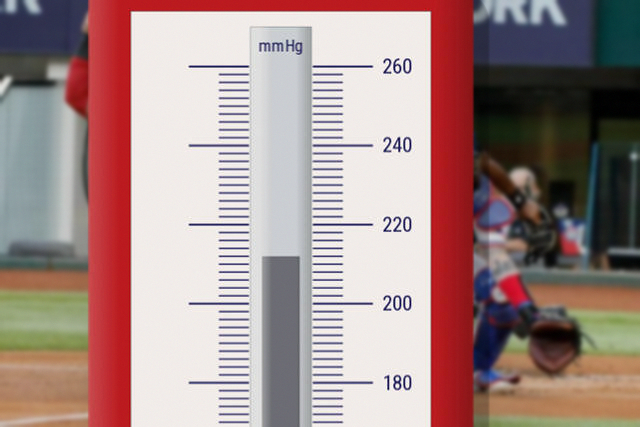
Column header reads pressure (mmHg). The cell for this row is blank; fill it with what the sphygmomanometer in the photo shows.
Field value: 212 mmHg
